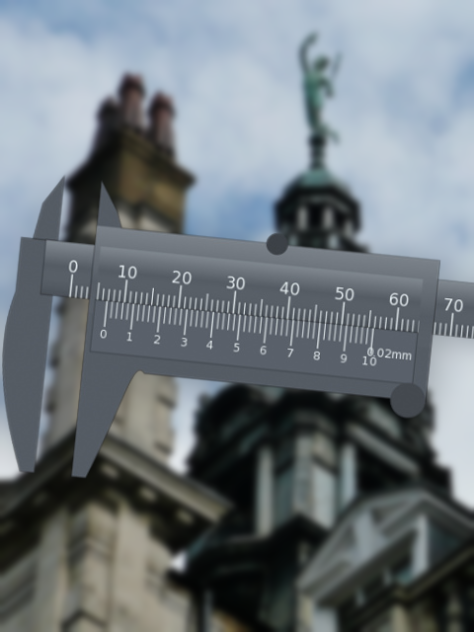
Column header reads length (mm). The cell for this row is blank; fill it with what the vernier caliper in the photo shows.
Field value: 6.8 mm
